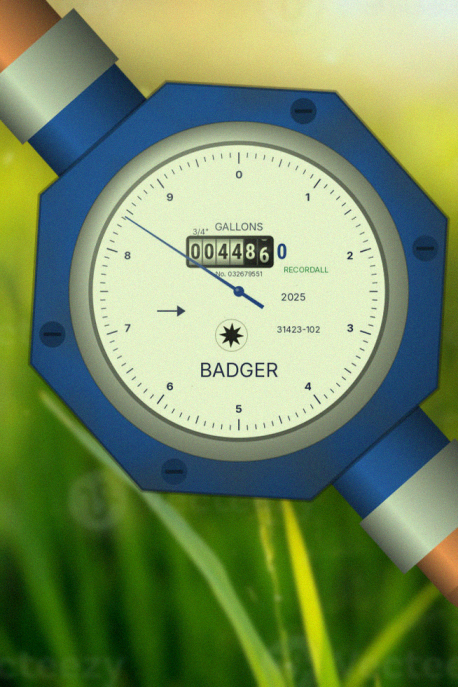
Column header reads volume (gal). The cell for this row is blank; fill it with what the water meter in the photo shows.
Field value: 44858.4 gal
